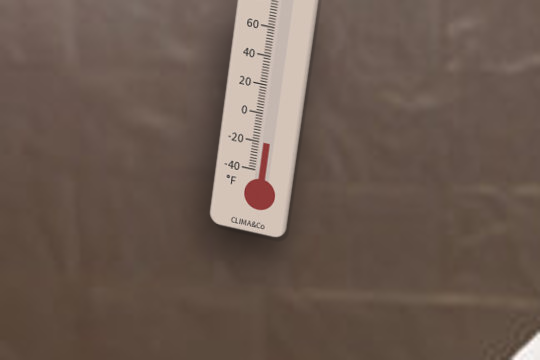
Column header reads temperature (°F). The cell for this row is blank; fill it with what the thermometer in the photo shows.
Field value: -20 °F
